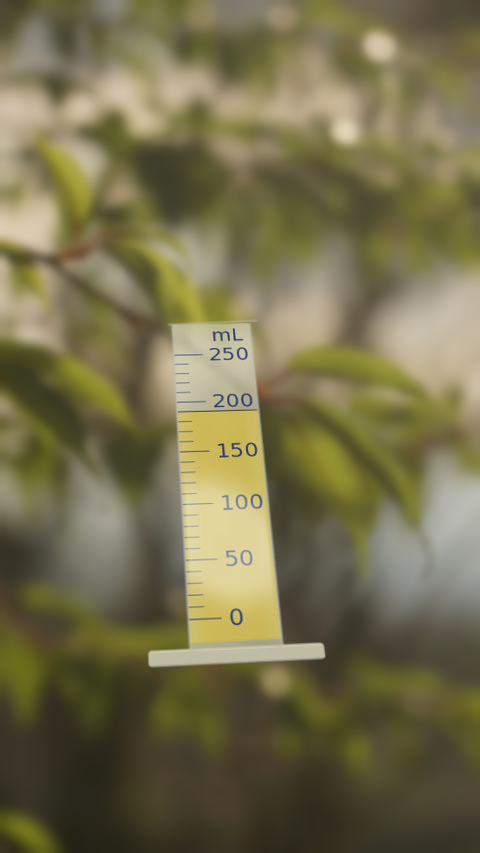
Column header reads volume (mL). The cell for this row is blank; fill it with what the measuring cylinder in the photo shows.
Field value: 190 mL
